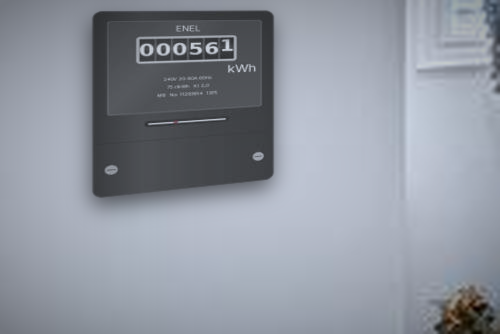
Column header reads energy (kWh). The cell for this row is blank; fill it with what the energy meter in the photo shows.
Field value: 561 kWh
